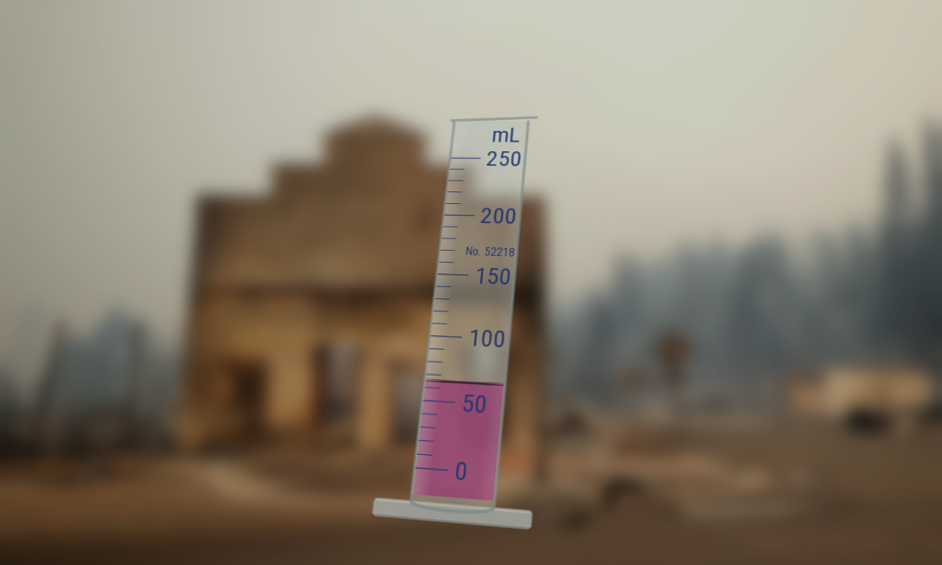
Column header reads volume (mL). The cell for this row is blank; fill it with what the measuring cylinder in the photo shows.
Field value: 65 mL
